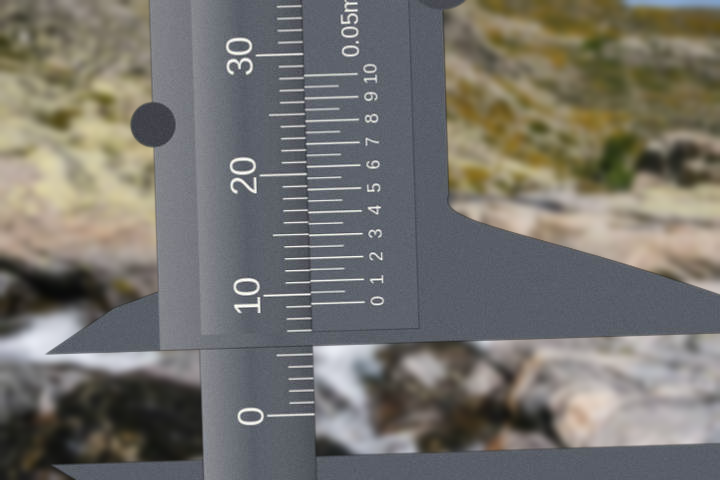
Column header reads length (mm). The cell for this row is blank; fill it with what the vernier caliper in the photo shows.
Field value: 9.2 mm
